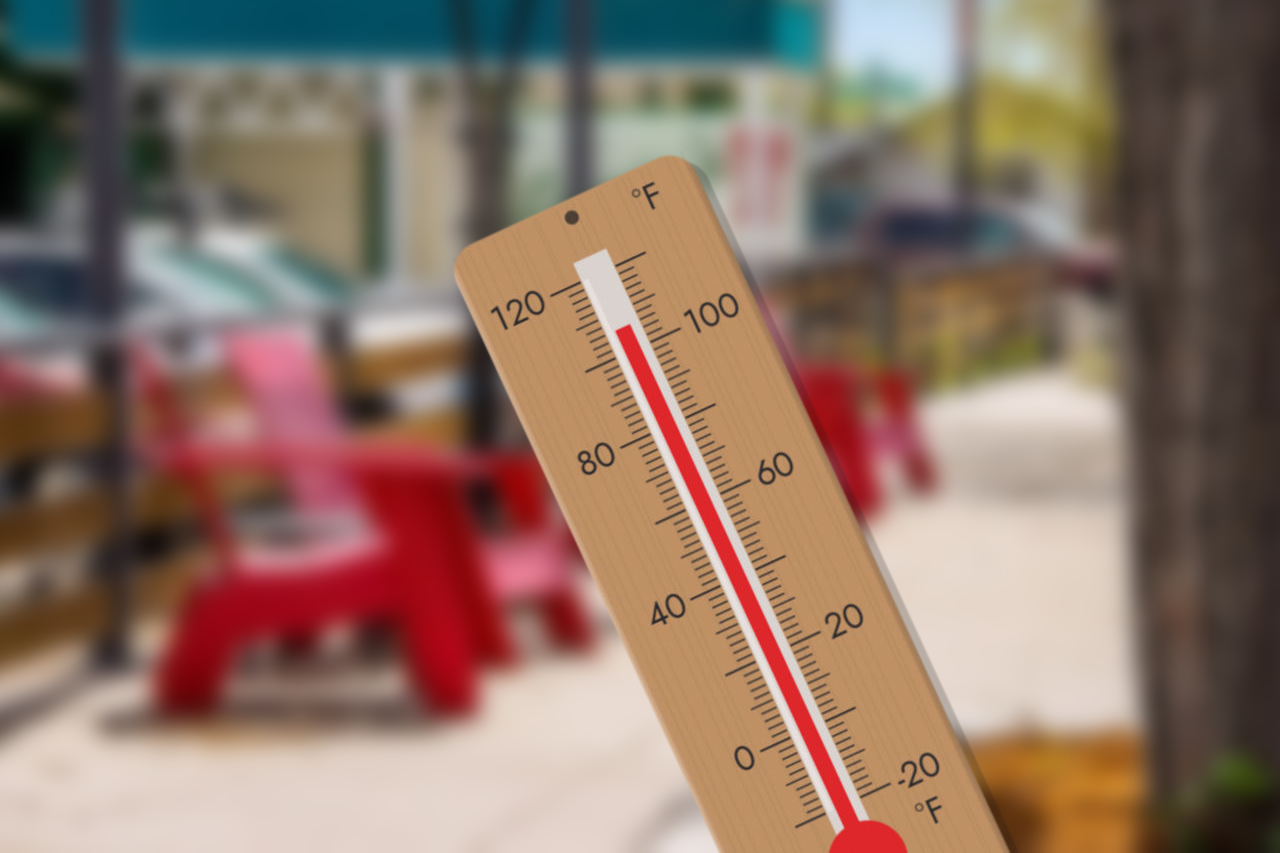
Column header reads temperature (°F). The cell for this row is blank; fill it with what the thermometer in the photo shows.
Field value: 106 °F
